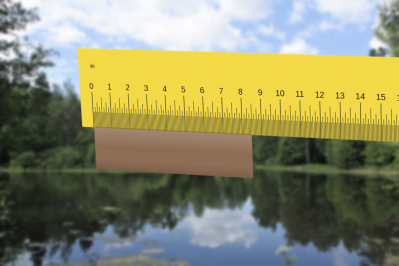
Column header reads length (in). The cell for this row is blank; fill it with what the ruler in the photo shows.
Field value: 8.5 in
